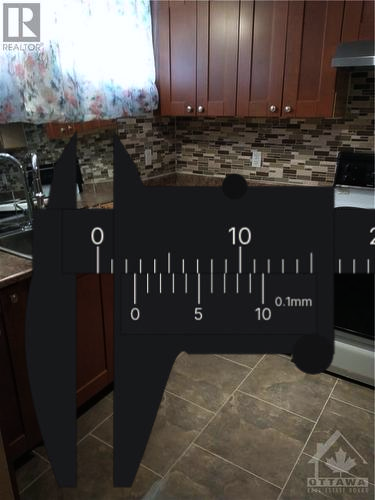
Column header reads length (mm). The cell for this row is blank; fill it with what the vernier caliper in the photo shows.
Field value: 2.6 mm
